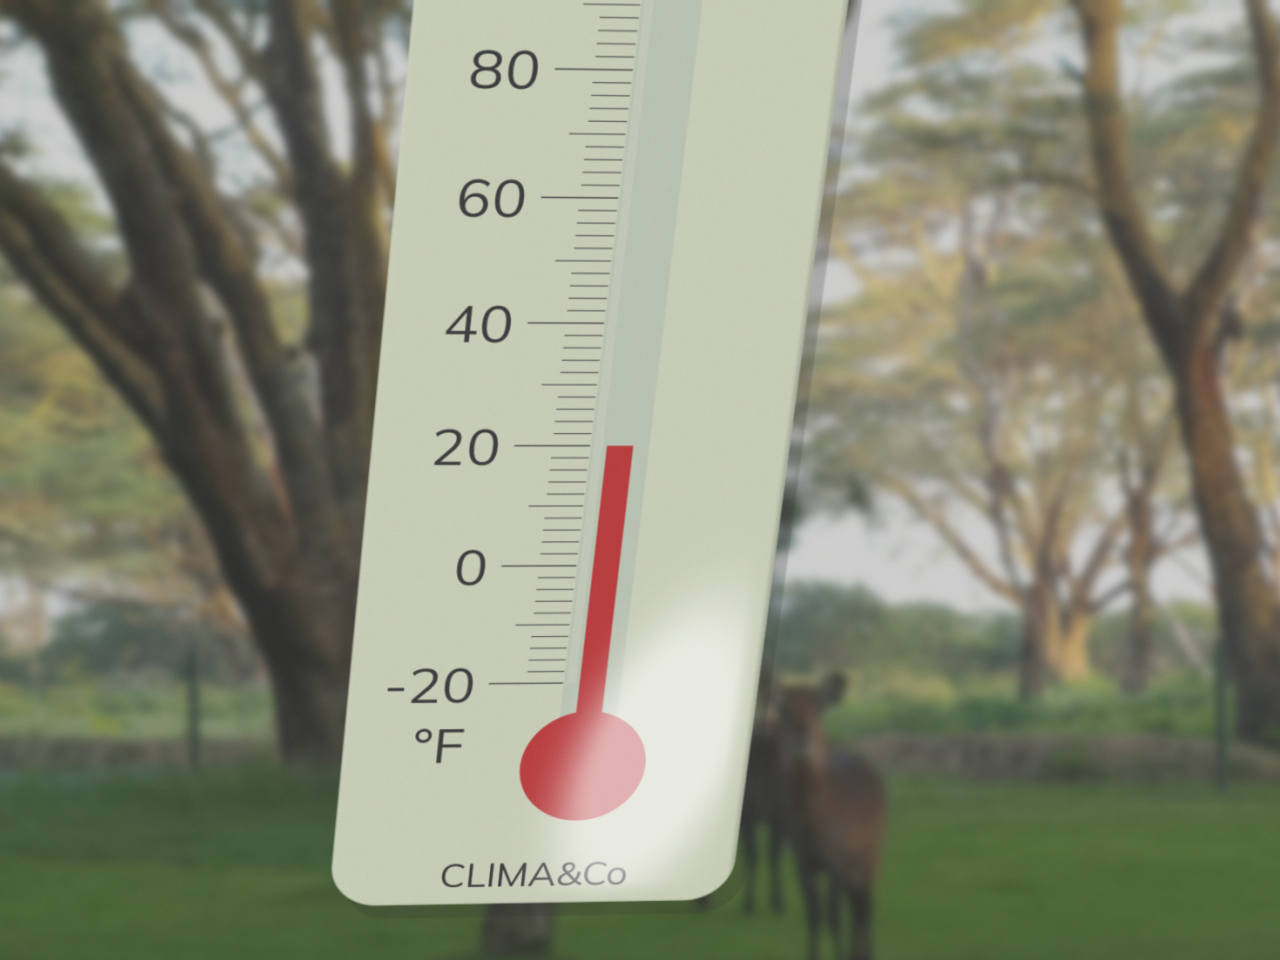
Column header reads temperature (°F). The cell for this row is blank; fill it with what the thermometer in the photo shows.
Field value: 20 °F
